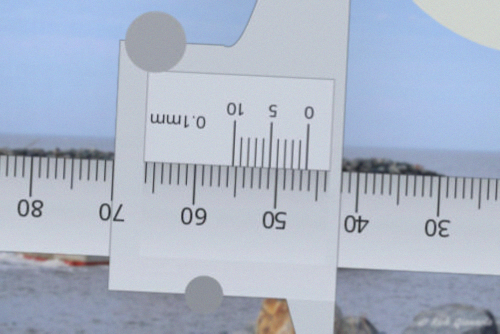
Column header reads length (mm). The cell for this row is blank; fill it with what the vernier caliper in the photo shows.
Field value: 46.4 mm
